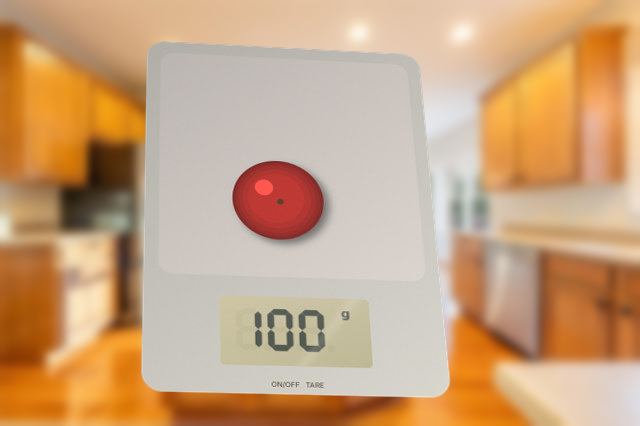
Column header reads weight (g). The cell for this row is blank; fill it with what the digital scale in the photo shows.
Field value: 100 g
